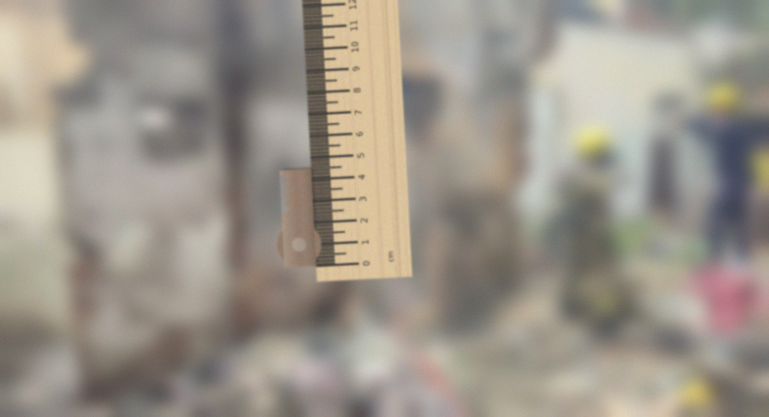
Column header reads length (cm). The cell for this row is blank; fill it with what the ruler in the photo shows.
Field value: 4.5 cm
